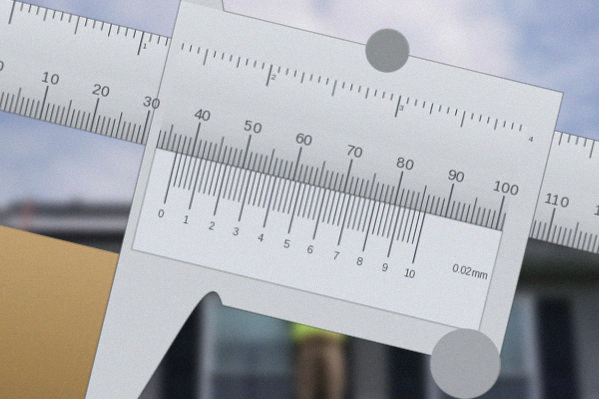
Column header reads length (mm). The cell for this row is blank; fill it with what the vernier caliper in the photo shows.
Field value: 37.0 mm
